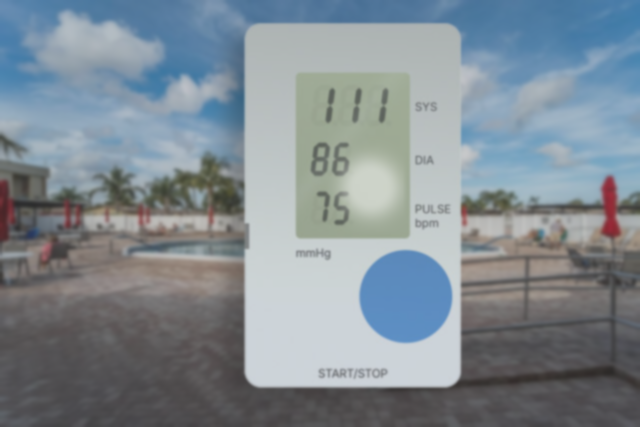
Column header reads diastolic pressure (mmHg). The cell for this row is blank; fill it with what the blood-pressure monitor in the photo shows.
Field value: 86 mmHg
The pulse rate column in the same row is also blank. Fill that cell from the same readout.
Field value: 75 bpm
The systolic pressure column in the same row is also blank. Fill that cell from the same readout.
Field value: 111 mmHg
